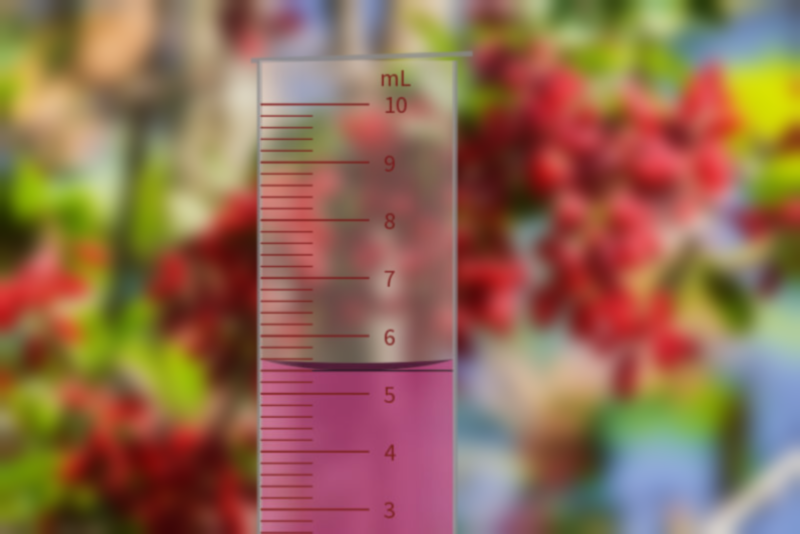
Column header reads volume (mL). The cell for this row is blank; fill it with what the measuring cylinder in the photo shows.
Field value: 5.4 mL
